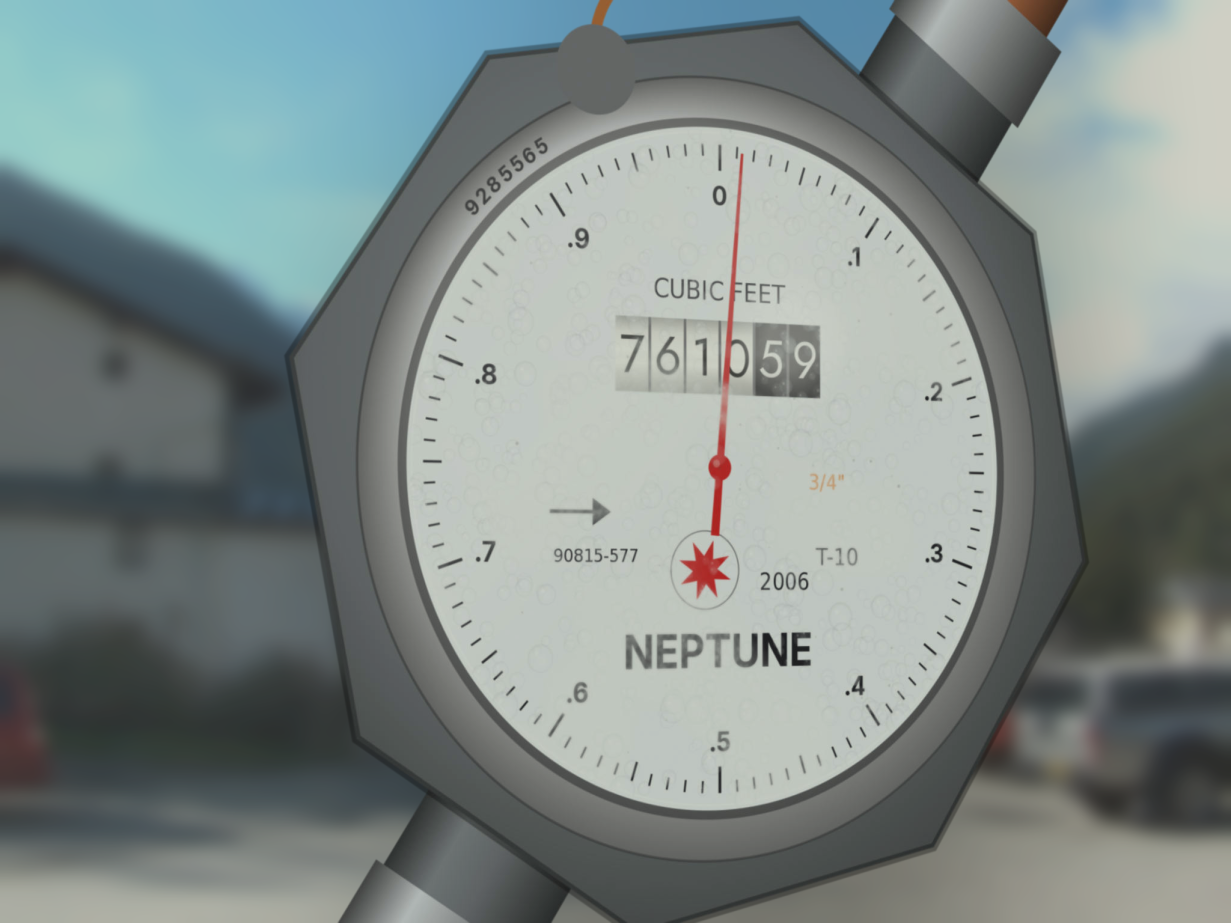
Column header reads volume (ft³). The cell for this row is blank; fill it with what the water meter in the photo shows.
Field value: 761059.01 ft³
